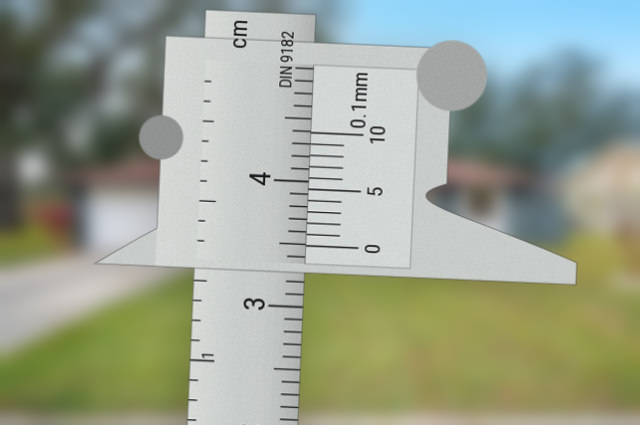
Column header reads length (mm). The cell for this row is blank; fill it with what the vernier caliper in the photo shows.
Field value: 34.9 mm
